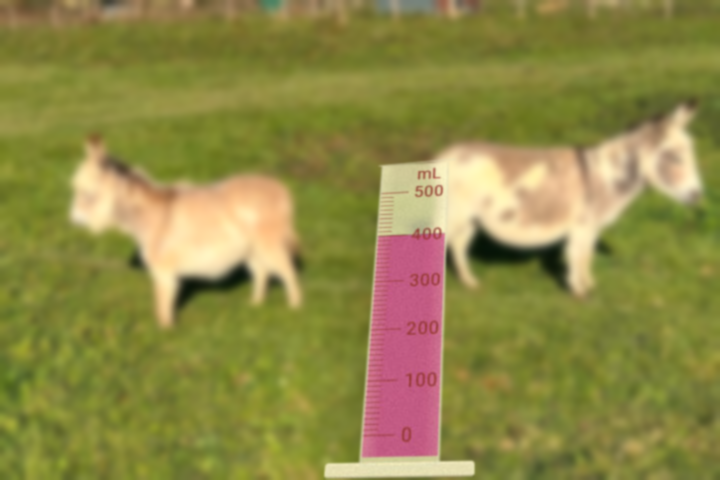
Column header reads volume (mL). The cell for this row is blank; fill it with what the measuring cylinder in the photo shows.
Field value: 400 mL
